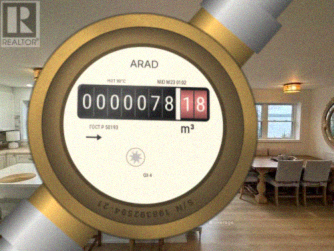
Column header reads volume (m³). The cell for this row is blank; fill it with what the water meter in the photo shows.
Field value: 78.18 m³
